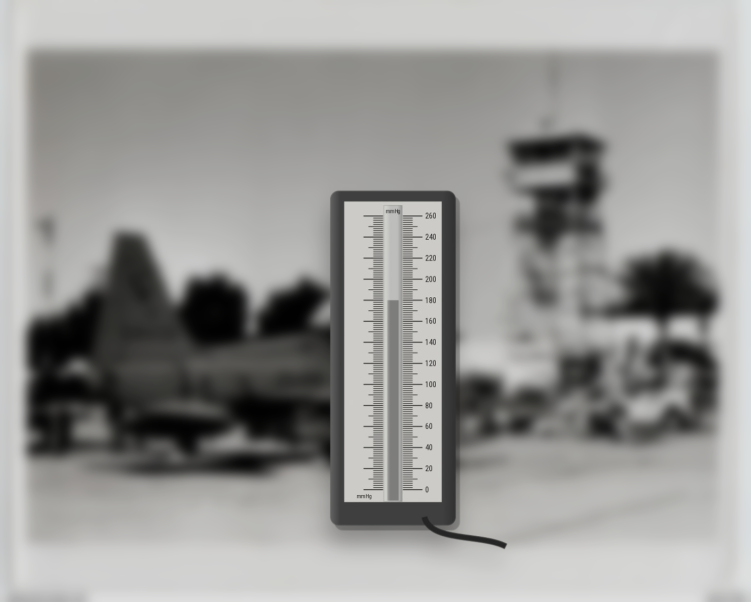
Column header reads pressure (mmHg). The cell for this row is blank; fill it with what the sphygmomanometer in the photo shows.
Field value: 180 mmHg
